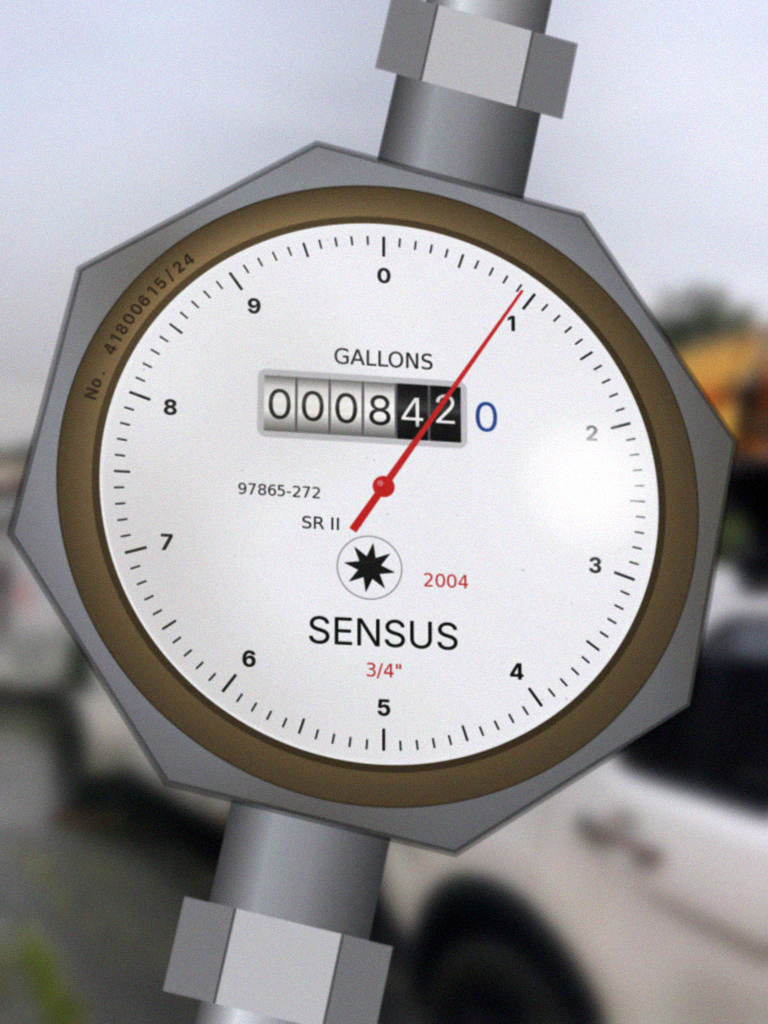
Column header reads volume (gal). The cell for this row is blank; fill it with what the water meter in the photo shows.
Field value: 8420.9 gal
